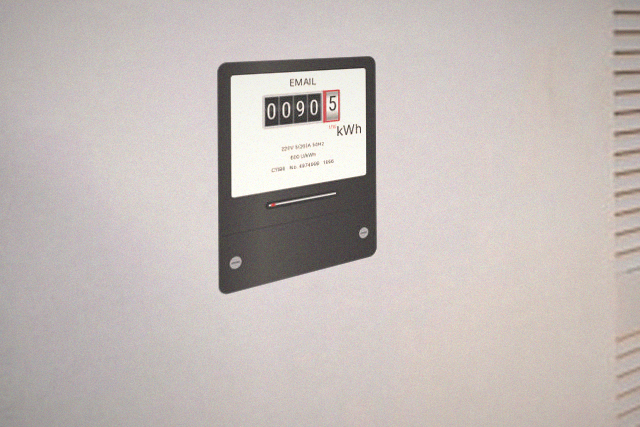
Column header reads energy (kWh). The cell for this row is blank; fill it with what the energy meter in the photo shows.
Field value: 90.5 kWh
